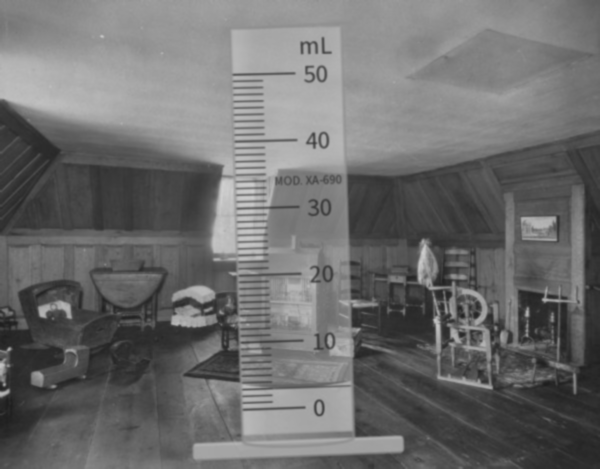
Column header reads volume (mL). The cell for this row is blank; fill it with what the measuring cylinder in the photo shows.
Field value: 3 mL
